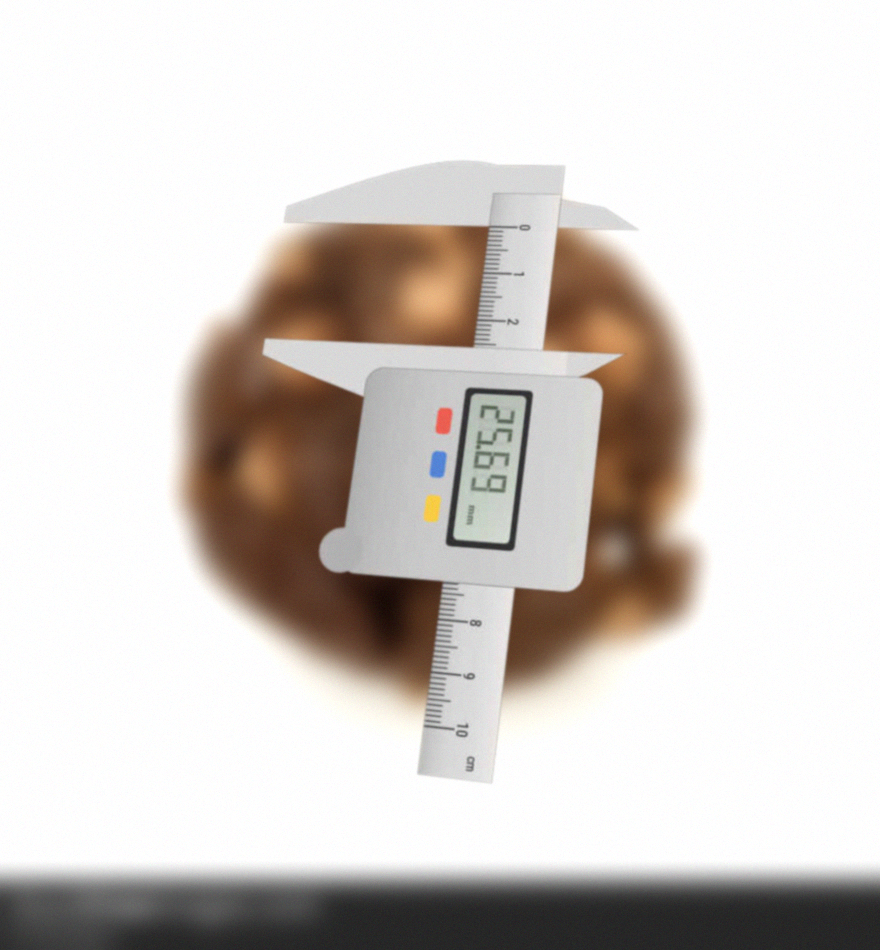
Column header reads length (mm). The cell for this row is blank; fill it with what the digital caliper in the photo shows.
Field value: 25.69 mm
